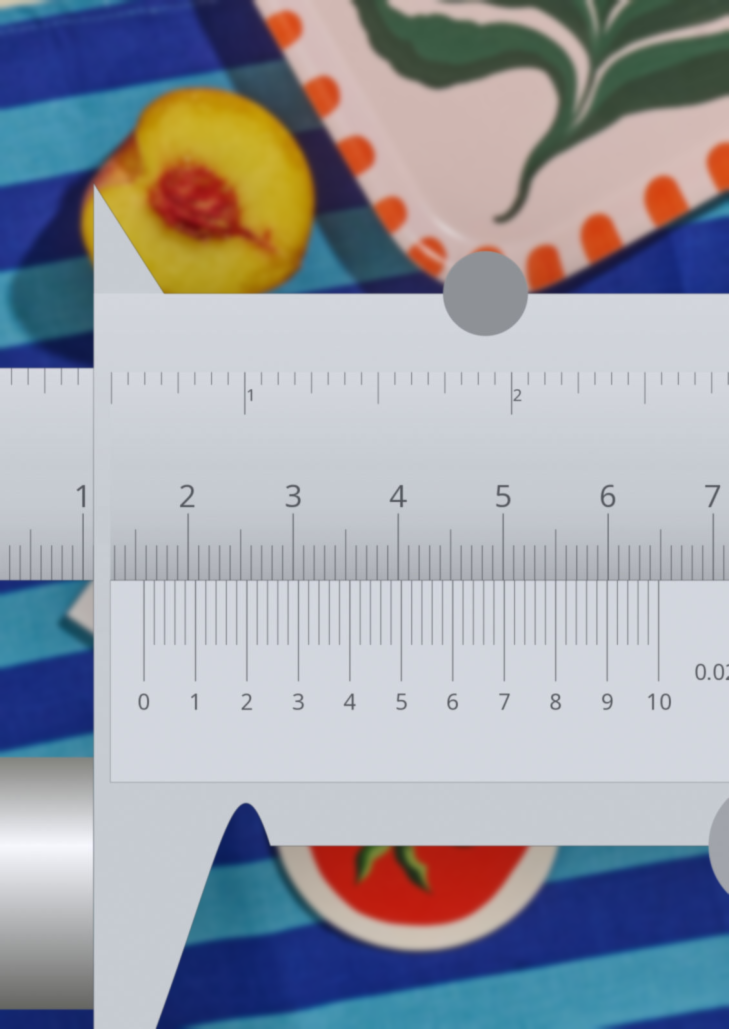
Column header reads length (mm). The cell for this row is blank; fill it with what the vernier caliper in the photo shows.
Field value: 15.8 mm
